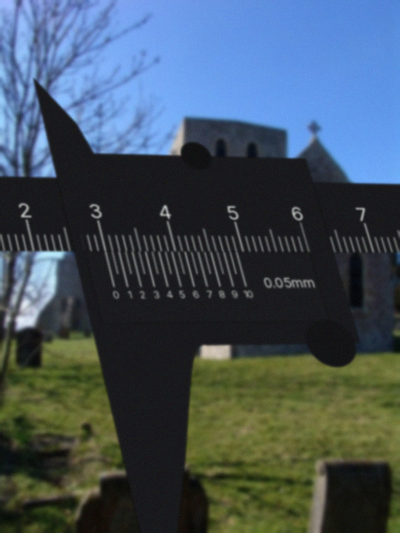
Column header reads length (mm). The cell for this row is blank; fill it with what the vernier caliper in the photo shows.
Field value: 30.0 mm
